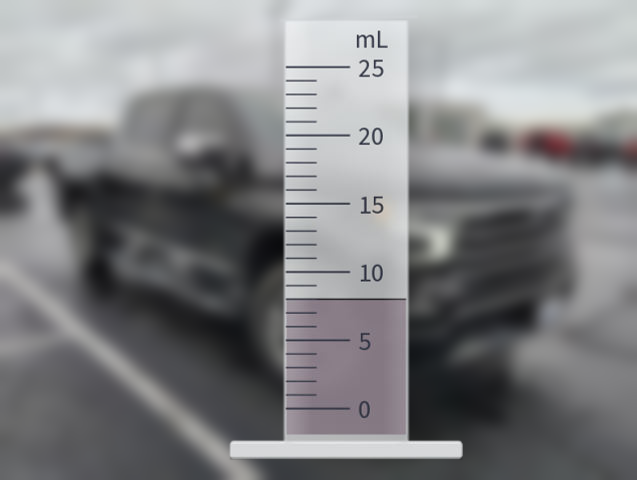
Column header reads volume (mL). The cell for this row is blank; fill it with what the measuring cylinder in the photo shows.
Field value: 8 mL
